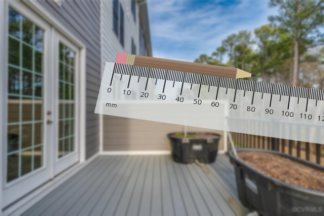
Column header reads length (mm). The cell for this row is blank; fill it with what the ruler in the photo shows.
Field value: 80 mm
